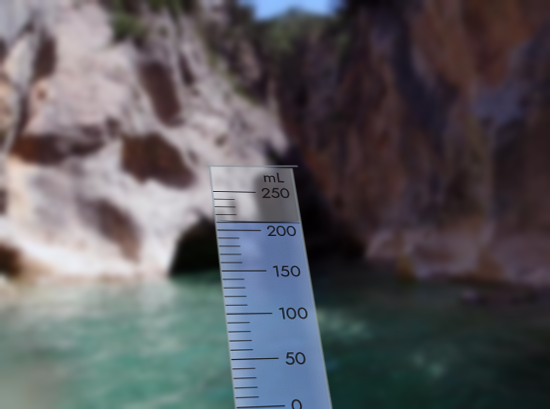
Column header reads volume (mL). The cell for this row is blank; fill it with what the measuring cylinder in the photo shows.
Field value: 210 mL
